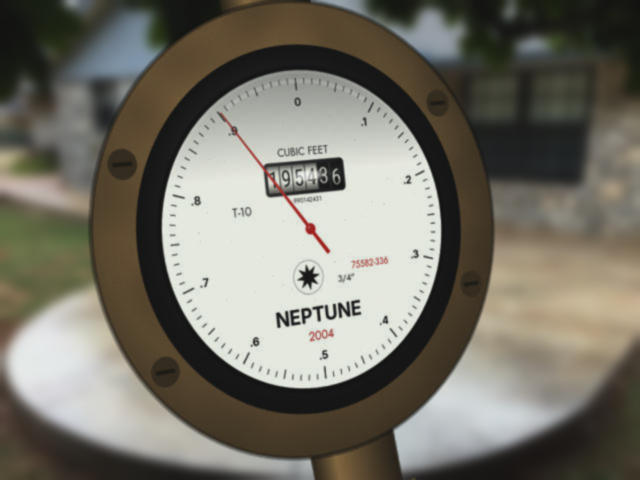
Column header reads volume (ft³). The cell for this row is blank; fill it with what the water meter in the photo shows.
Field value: 195435.90 ft³
